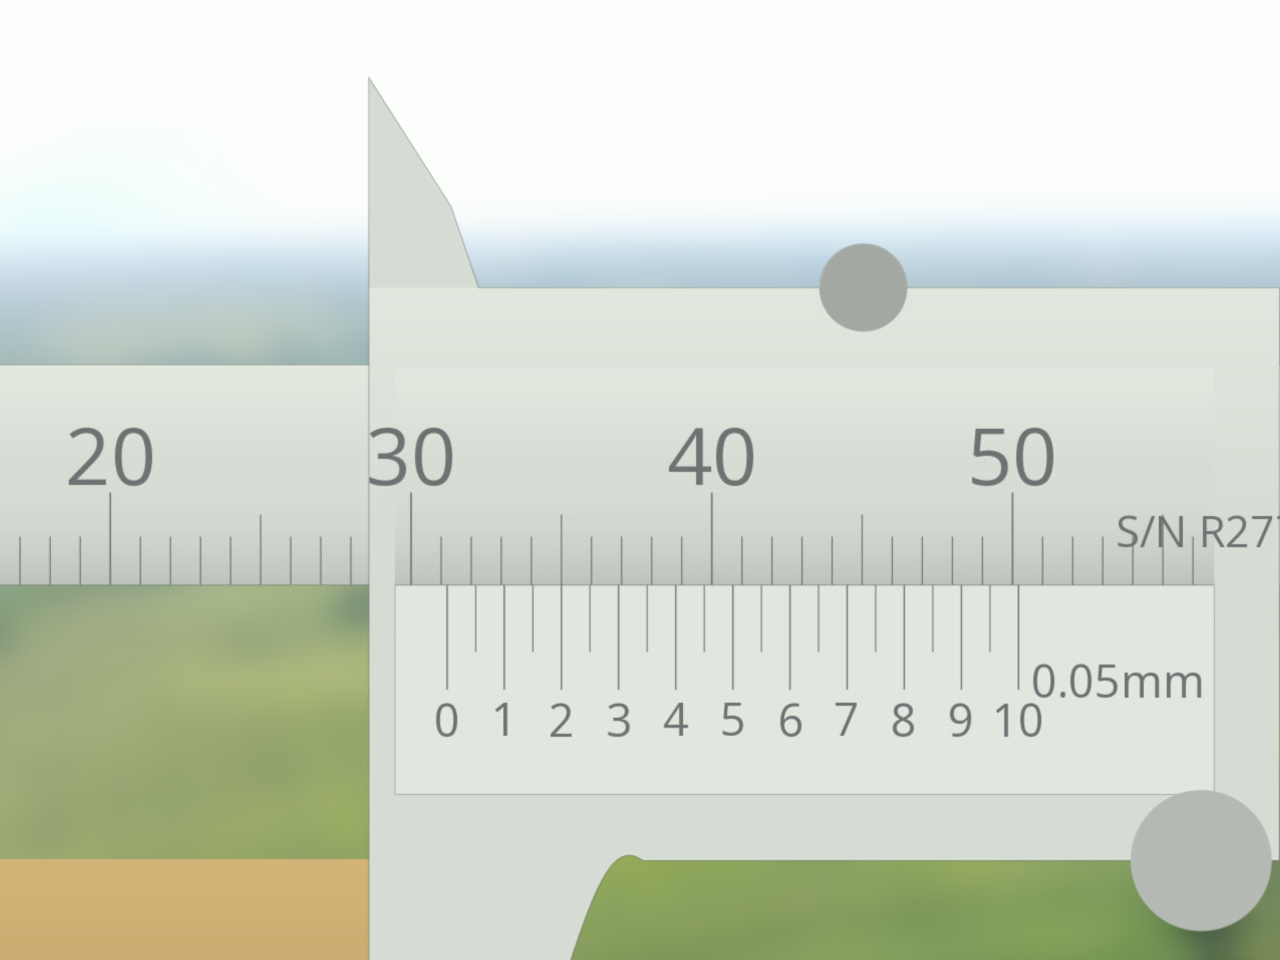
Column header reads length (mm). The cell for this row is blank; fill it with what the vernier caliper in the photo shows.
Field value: 31.20 mm
